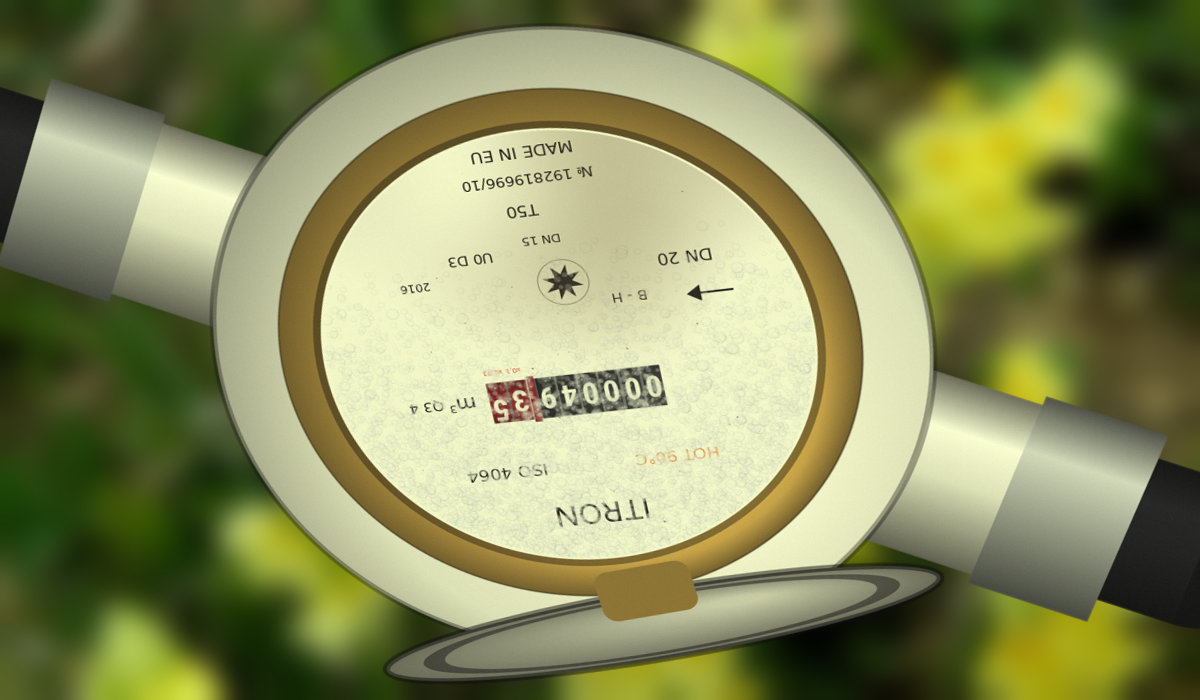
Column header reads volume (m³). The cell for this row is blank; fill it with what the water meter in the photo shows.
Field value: 49.35 m³
